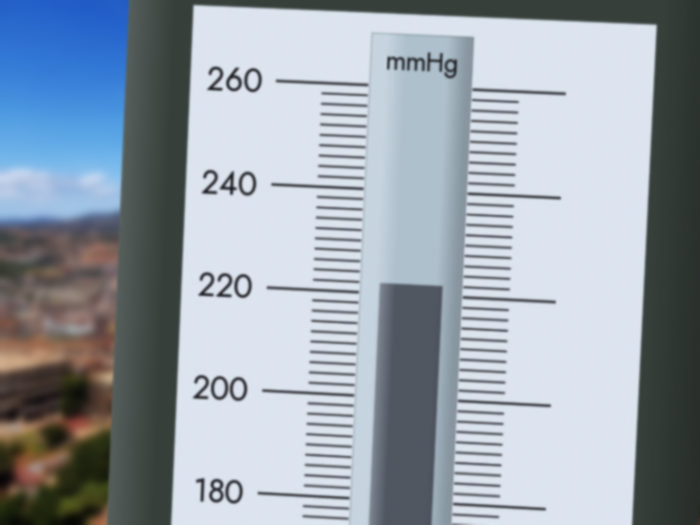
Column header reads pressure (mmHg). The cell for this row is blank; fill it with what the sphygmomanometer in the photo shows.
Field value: 222 mmHg
